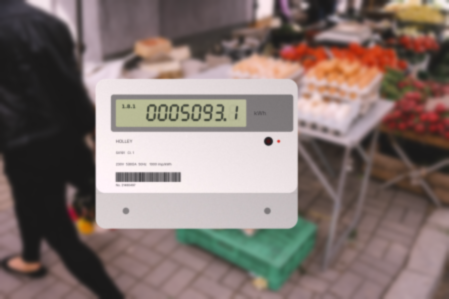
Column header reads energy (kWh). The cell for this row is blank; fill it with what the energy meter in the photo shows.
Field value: 5093.1 kWh
